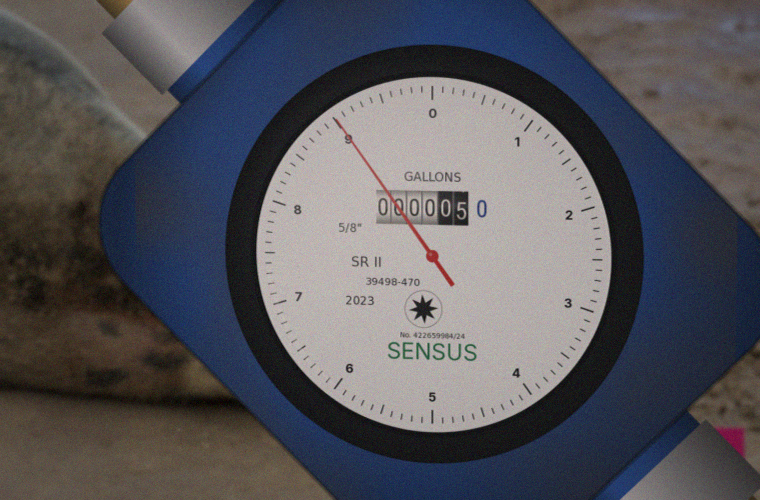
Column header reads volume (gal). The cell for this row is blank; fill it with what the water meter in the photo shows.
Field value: 49.0 gal
